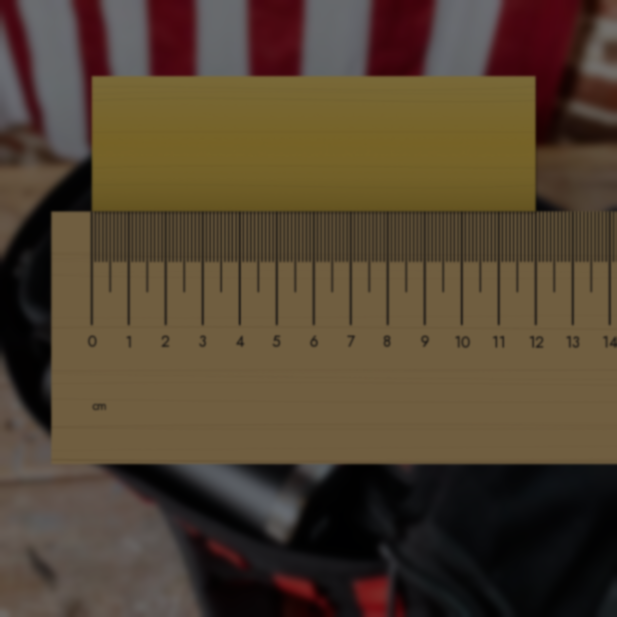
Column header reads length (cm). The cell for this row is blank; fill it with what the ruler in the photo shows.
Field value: 12 cm
